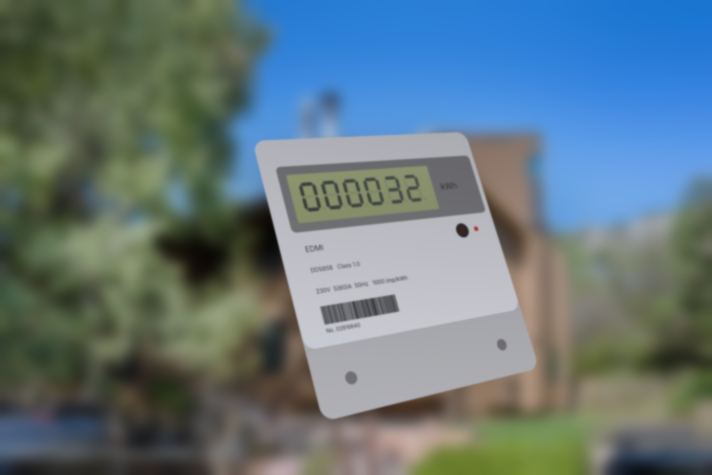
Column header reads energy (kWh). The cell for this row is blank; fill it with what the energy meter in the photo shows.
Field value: 32 kWh
